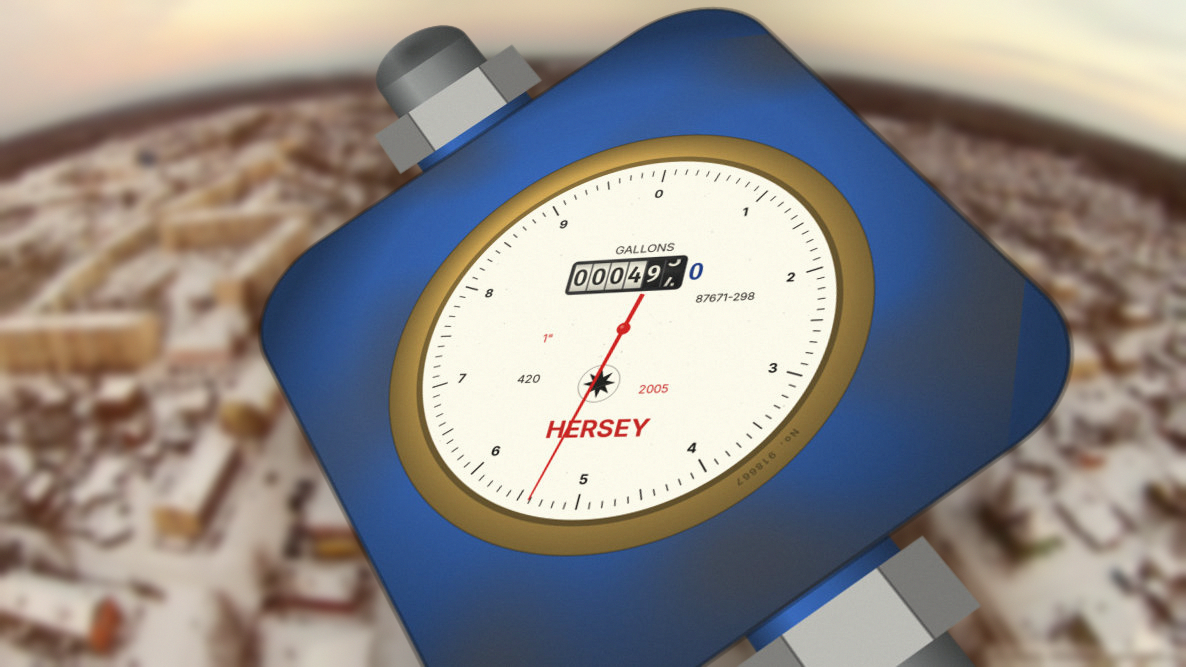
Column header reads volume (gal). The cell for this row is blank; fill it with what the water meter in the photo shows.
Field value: 4935.4 gal
